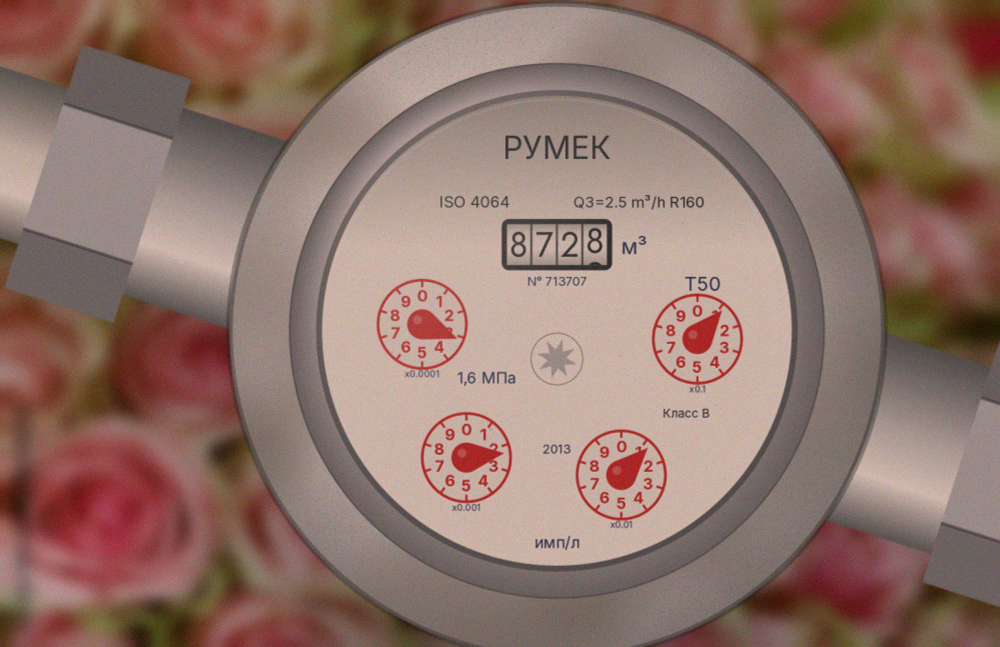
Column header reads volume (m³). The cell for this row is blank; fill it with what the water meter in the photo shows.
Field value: 8728.1123 m³
